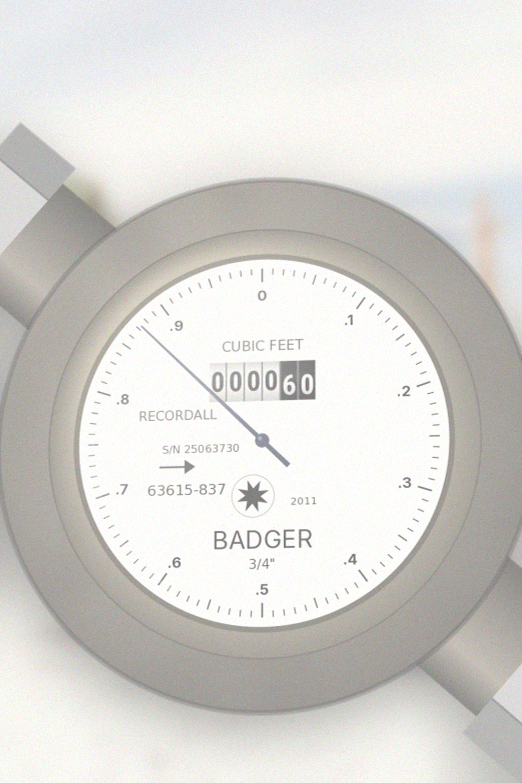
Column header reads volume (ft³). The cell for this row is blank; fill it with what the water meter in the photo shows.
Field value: 59.87 ft³
